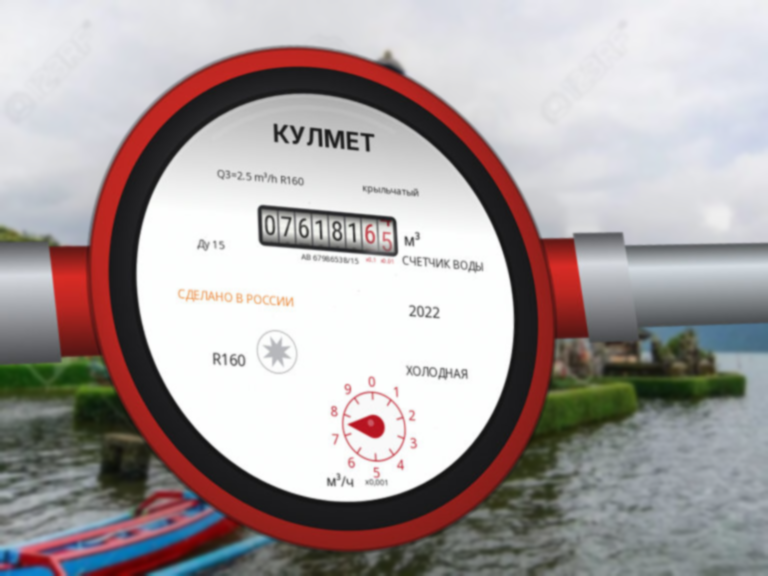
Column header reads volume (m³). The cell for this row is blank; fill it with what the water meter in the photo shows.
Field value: 76181.647 m³
